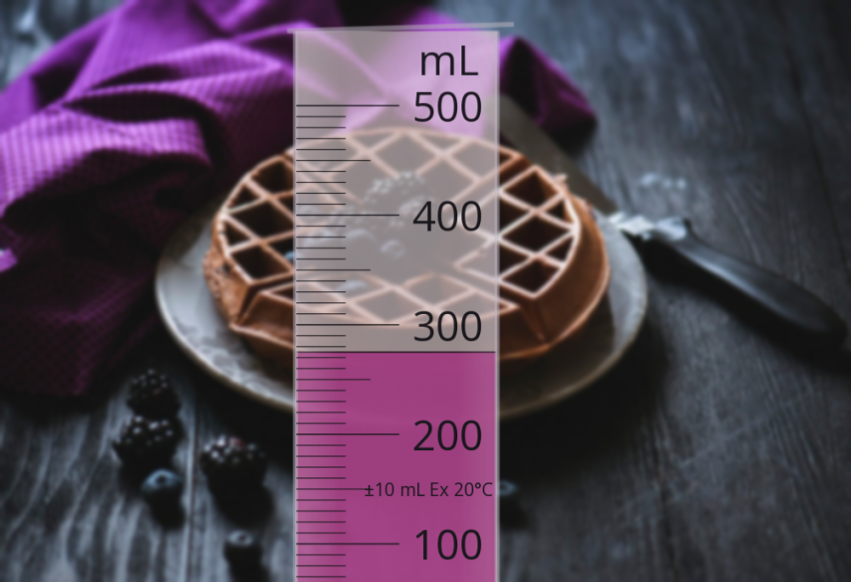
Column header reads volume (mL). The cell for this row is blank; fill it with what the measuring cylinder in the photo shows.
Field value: 275 mL
